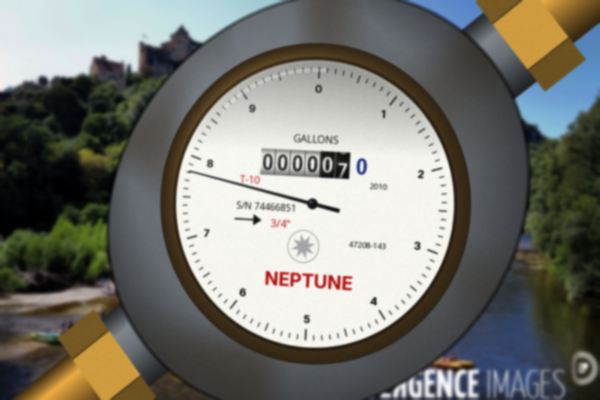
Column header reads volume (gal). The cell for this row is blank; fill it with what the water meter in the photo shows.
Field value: 67.8 gal
